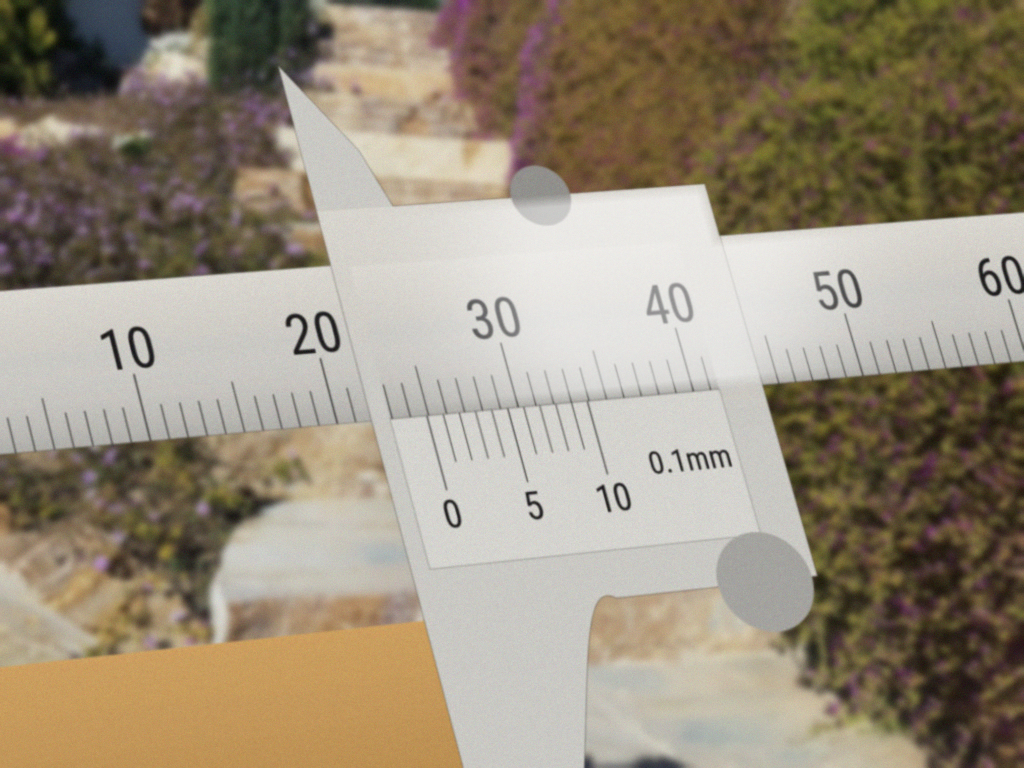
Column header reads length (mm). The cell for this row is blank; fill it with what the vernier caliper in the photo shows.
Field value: 24.9 mm
